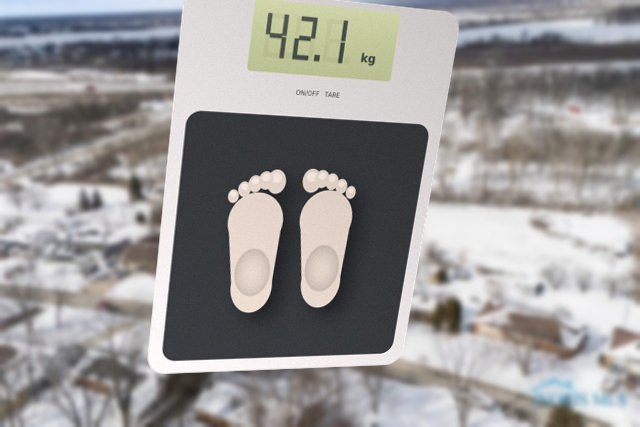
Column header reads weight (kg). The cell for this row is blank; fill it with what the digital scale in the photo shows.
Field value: 42.1 kg
